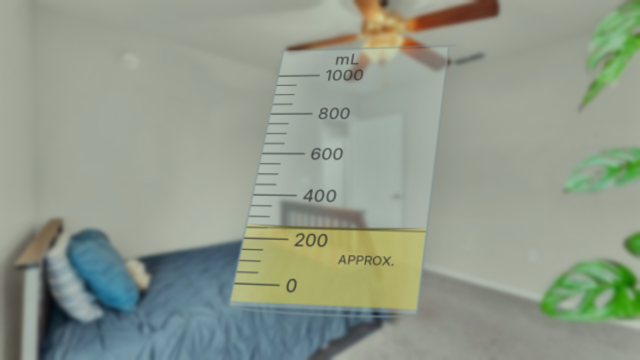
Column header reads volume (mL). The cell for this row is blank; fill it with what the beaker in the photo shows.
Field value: 250 mL
